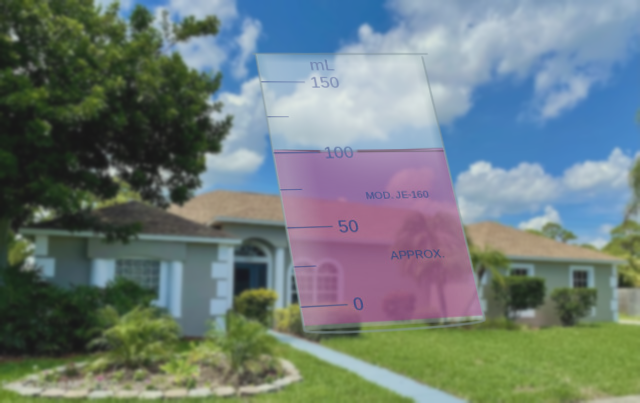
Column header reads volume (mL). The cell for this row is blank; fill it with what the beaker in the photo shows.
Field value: 100 mL
